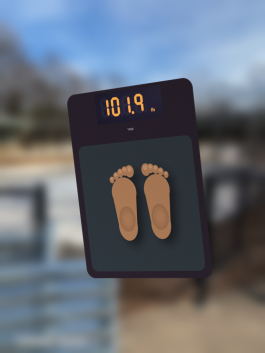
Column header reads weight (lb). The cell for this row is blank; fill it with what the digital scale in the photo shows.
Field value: 101.9 lb
